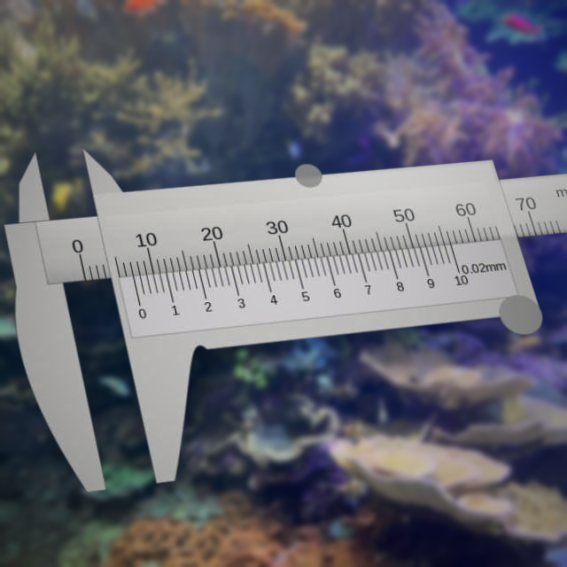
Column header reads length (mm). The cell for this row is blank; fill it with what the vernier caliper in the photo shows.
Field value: 7.0 mm
